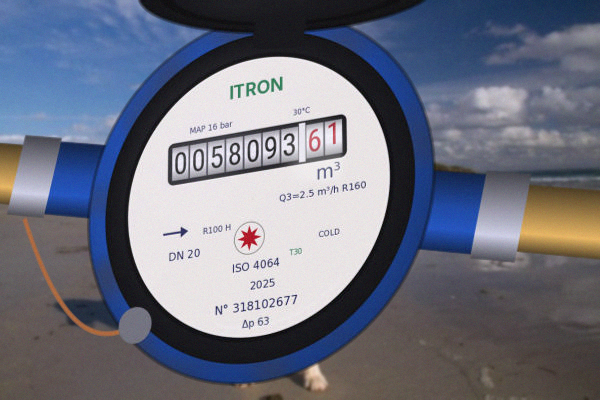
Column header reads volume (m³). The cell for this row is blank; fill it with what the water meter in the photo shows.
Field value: 58093.61 m³
